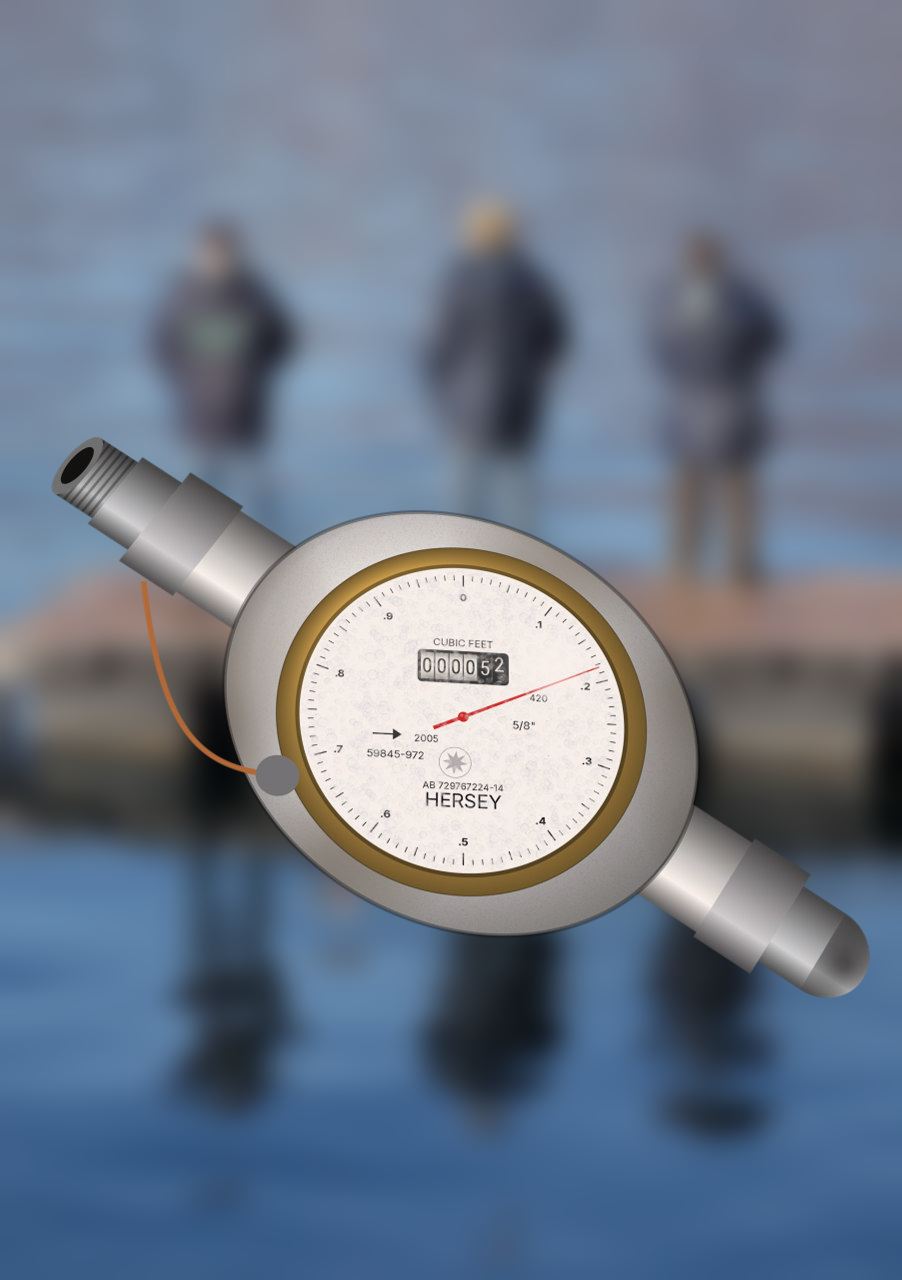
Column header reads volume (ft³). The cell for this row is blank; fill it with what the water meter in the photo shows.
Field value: 52.18 ft³
